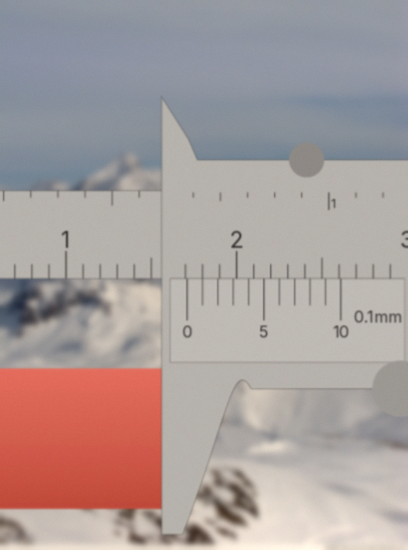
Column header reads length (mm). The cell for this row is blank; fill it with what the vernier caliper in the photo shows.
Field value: 17.1 mm
